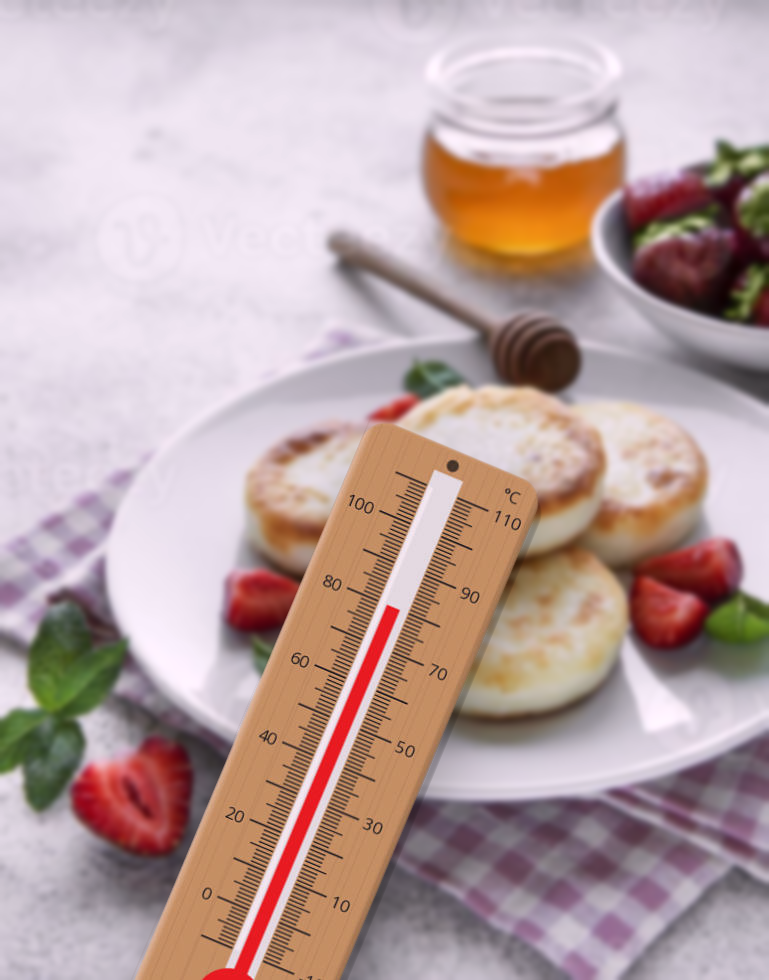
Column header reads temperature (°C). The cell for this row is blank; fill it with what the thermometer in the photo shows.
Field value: 80 °C
